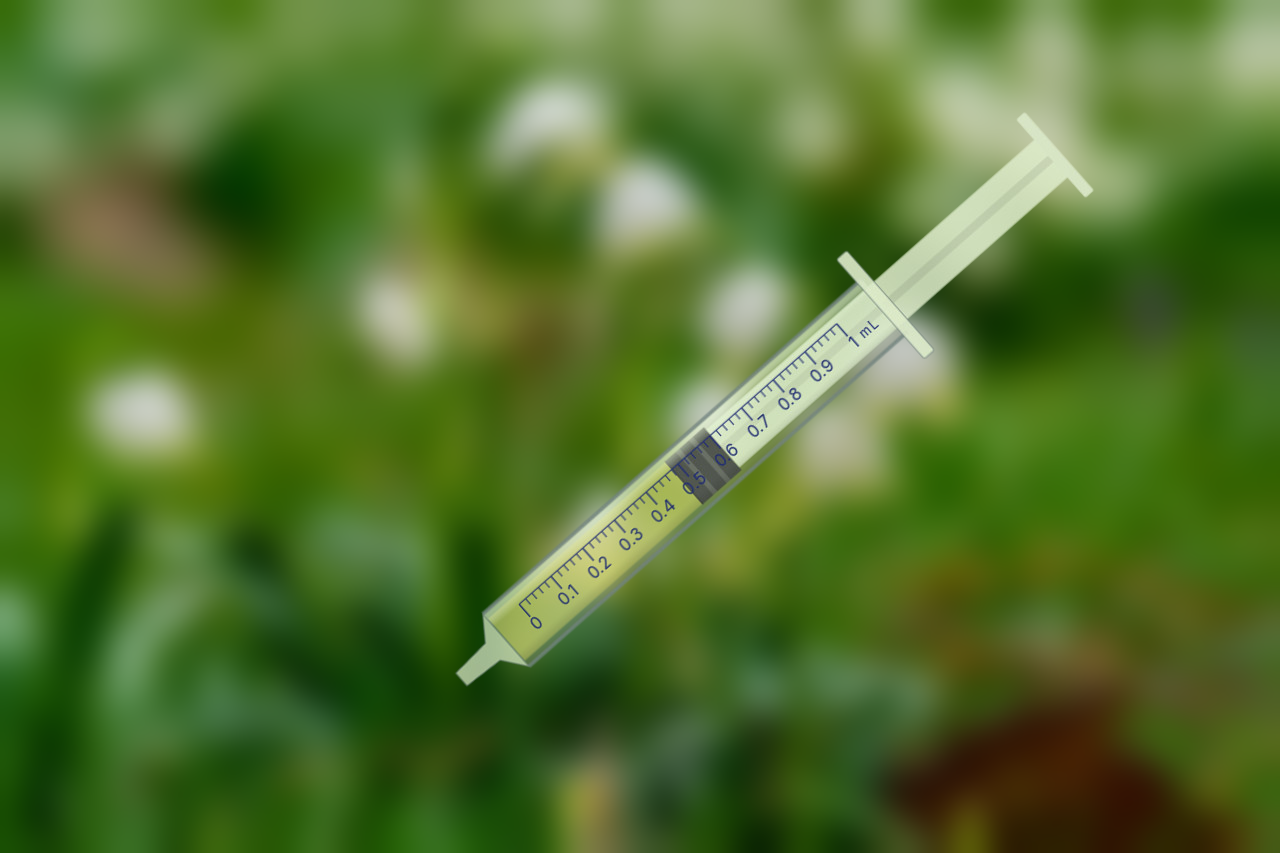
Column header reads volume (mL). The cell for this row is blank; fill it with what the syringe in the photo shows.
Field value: 0.48 mL
